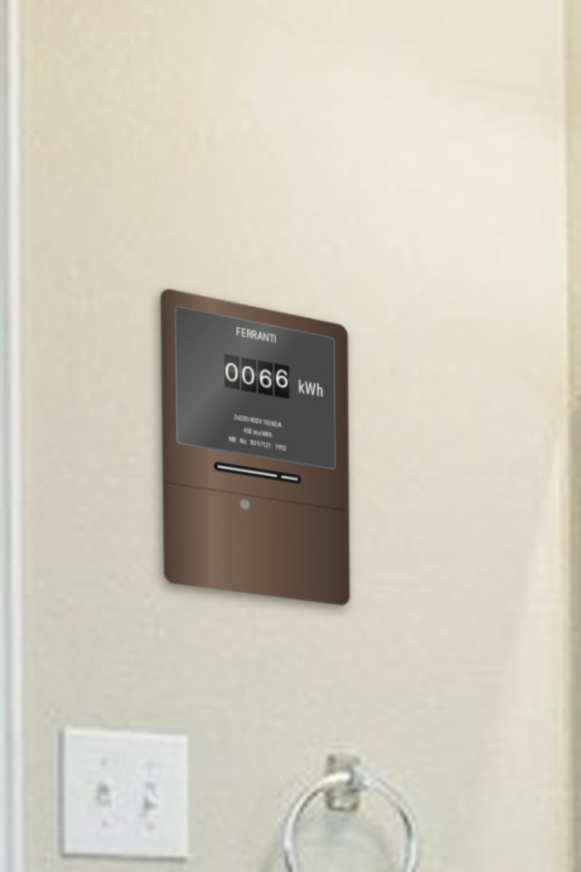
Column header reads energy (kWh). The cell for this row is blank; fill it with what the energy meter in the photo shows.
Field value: 66 kWh
